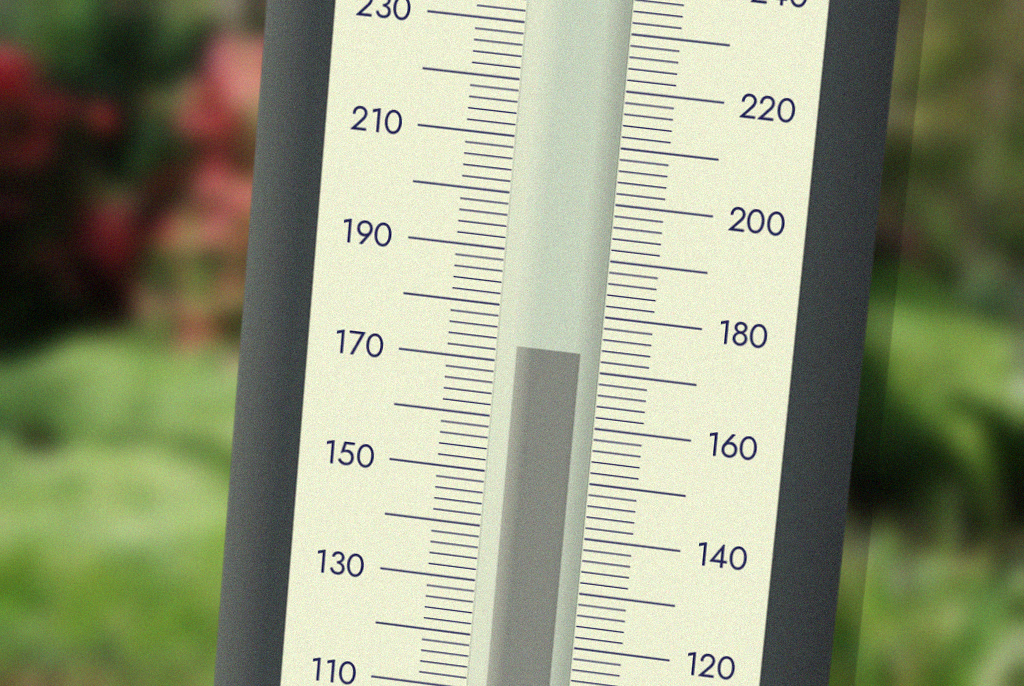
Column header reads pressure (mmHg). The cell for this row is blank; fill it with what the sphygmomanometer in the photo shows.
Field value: 173 mmHg
